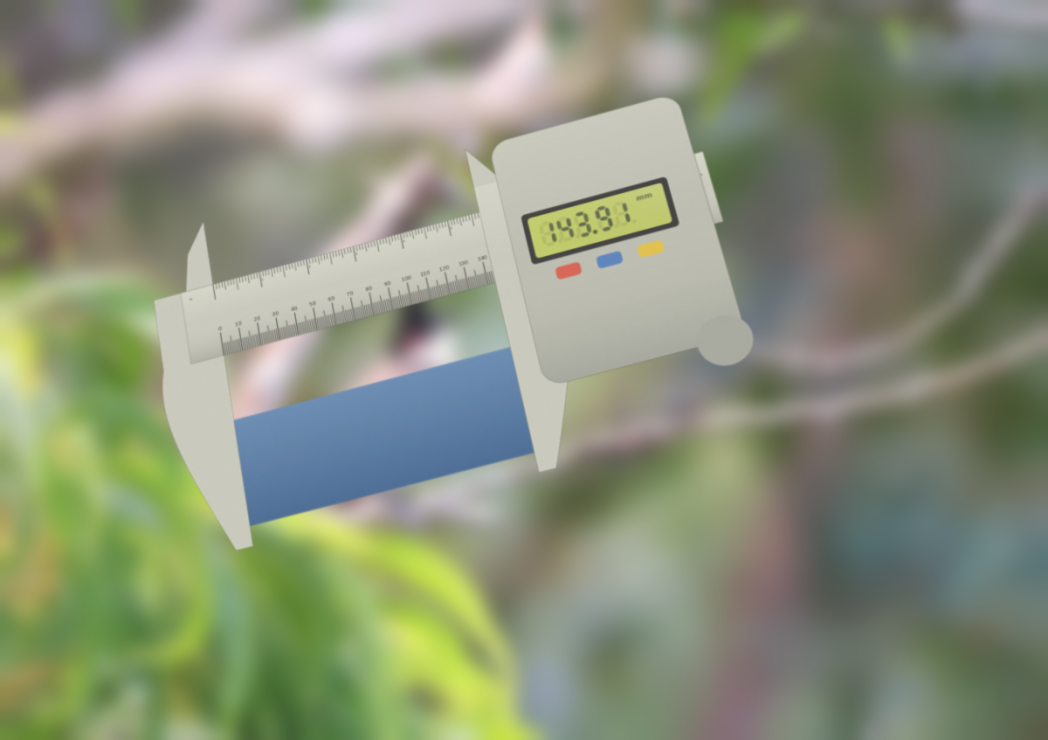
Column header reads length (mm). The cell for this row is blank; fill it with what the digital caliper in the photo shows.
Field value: 143.91 mm
